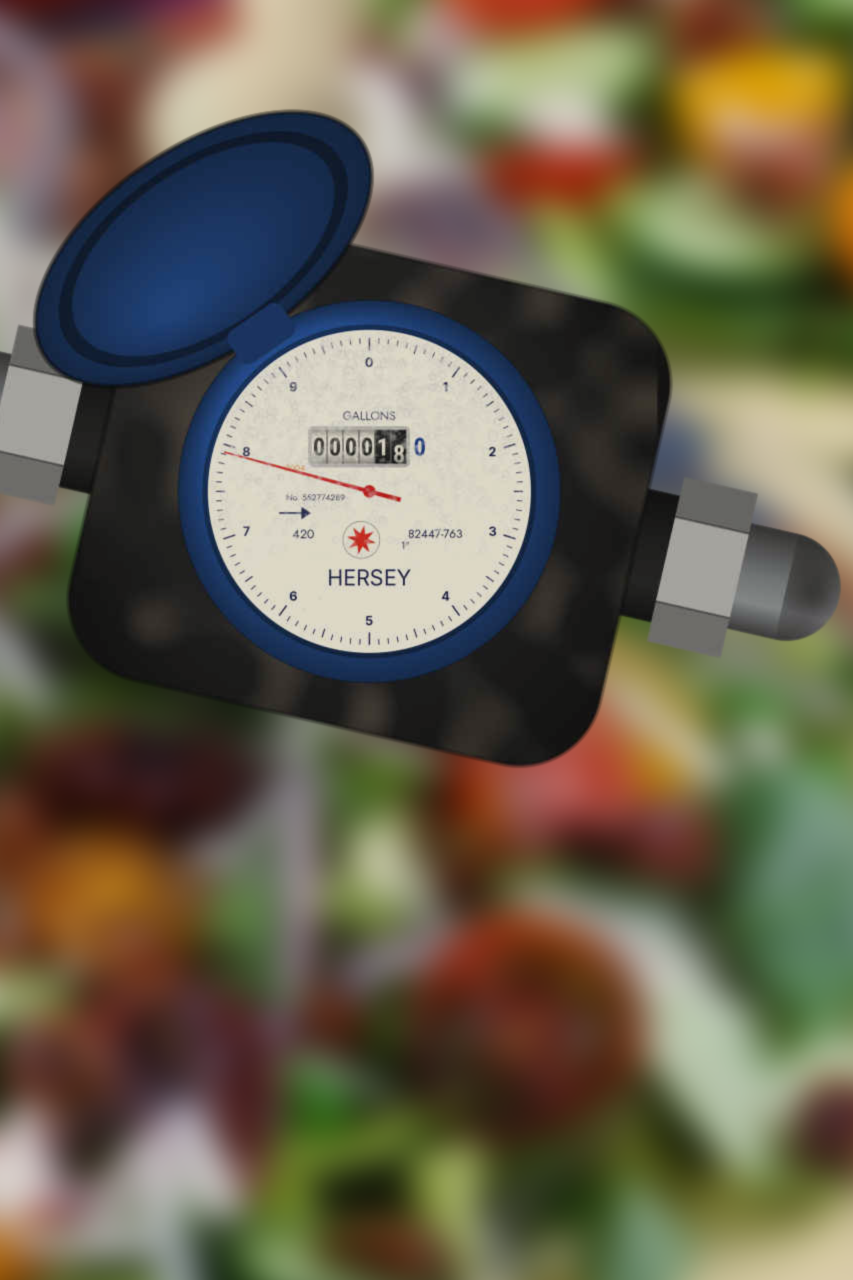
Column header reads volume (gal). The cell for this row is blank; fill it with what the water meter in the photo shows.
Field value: 177.9 gal
